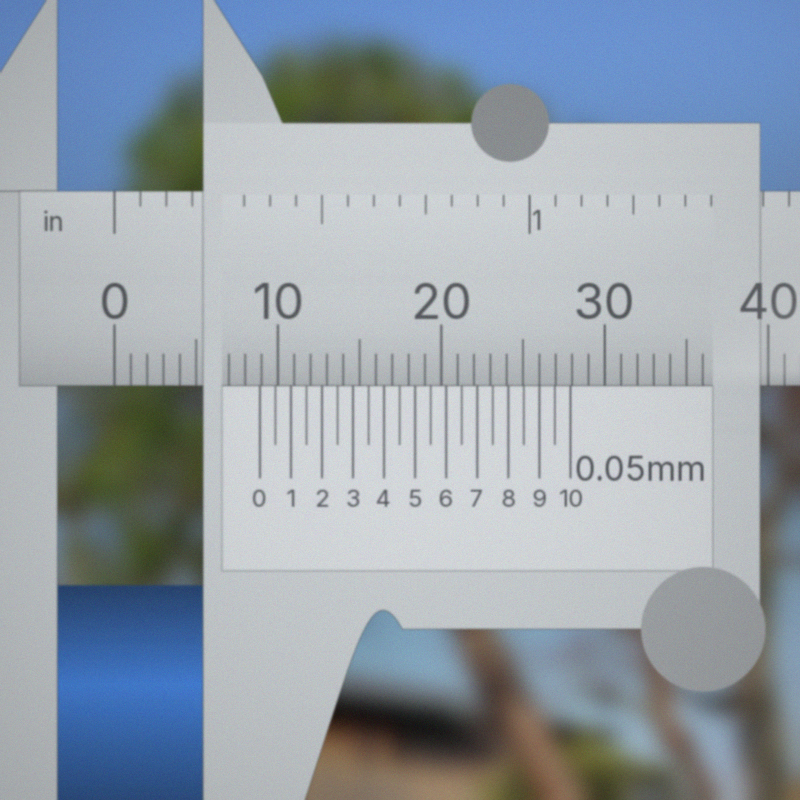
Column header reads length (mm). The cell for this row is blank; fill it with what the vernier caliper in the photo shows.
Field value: 8.9 mm
